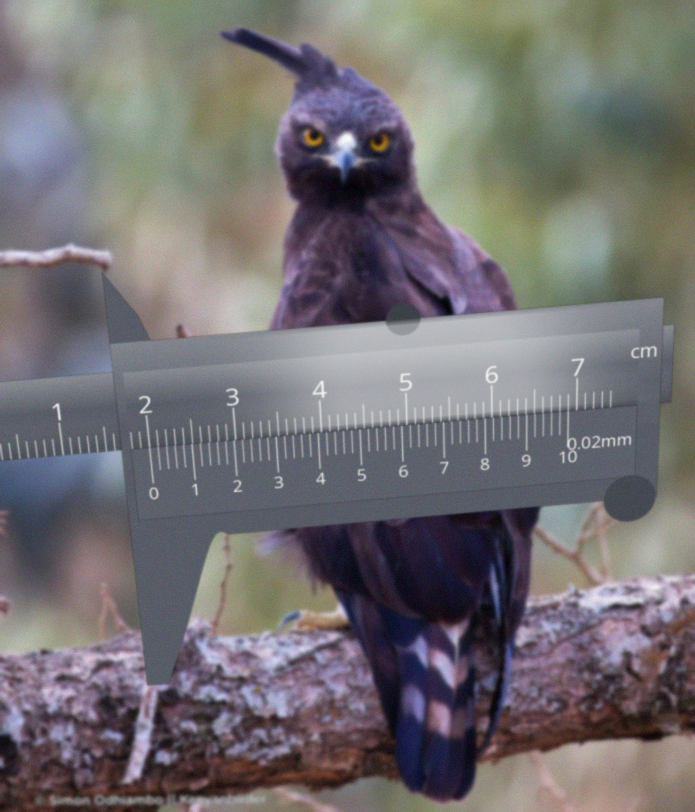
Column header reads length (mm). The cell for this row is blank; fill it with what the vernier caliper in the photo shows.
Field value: 20.0 mm
